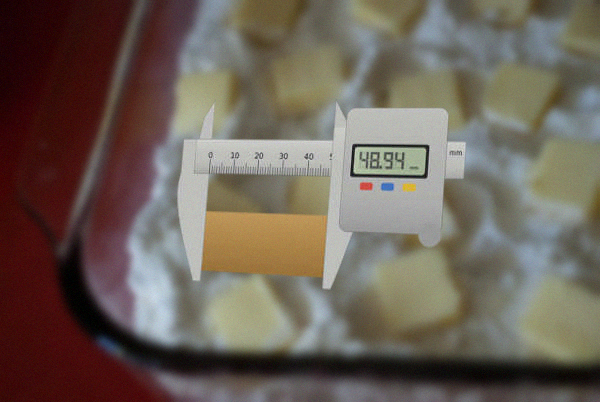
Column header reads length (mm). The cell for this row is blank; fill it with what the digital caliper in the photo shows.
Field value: 48.94 mm
